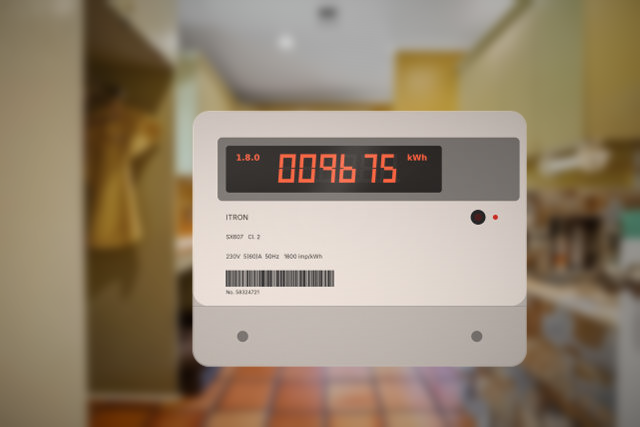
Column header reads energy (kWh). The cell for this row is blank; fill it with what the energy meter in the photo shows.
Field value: 9675 kWh
